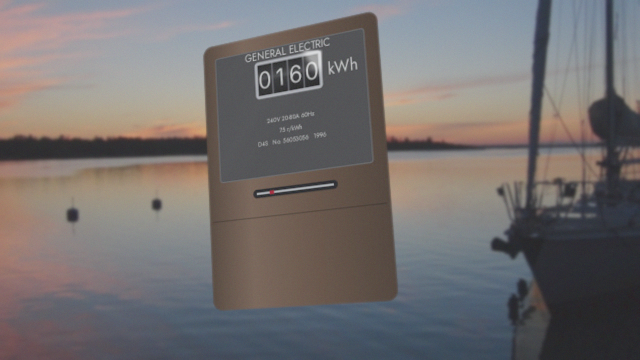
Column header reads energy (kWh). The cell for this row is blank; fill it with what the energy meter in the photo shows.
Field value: 160 kWh
